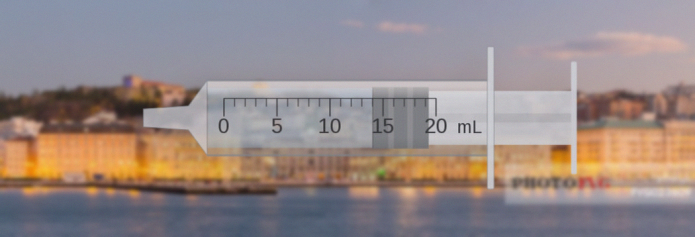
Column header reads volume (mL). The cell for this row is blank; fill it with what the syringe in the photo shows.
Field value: 14 mL
